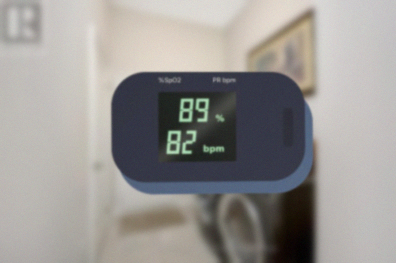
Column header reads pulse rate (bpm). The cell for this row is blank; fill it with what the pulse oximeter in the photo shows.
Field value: 82 bpm
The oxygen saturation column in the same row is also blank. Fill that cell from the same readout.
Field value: 89 %
